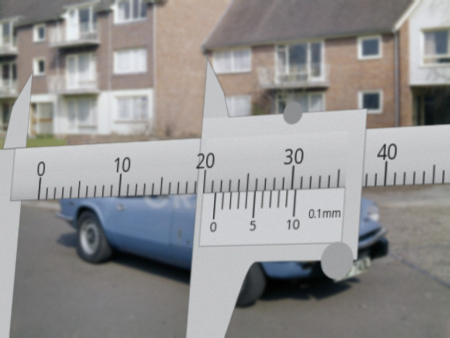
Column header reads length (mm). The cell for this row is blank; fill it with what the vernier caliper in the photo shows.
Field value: 21.4 mm
